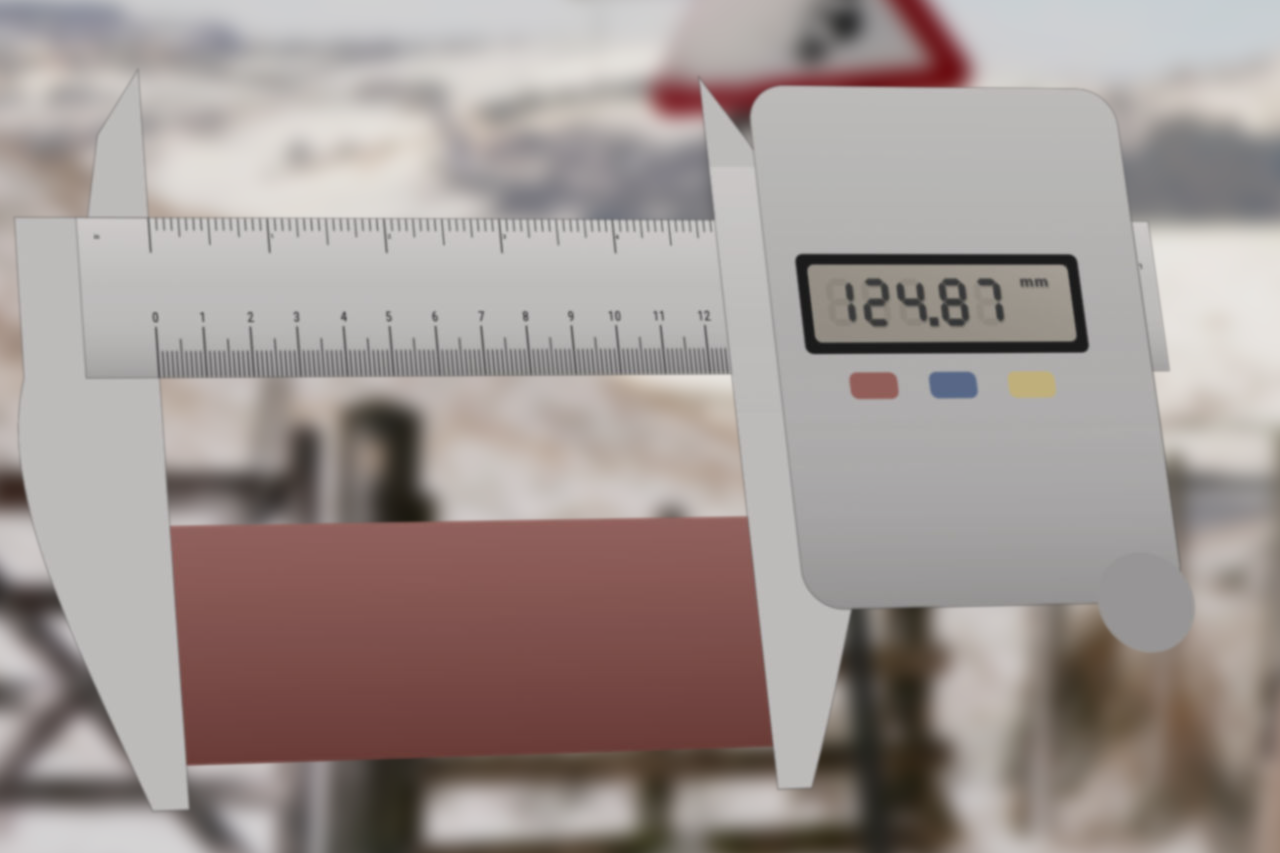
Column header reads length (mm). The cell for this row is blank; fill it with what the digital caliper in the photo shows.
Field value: 124.87 mm
